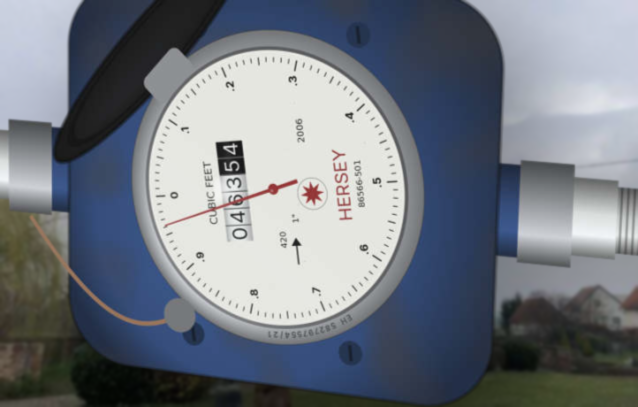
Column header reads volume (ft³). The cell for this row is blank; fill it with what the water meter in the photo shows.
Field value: 46353.96 ft³
